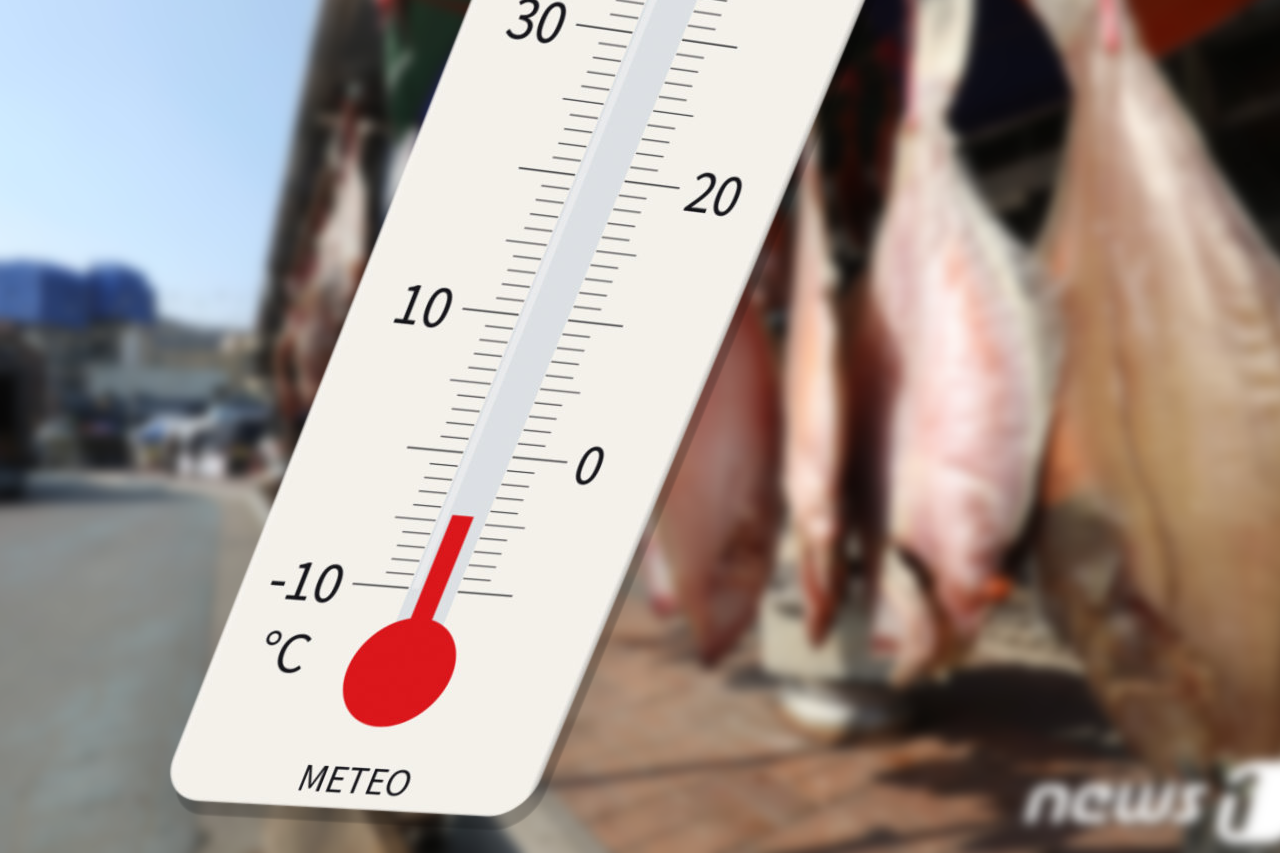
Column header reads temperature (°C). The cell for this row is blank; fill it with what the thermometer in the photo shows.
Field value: -4.5 °C
